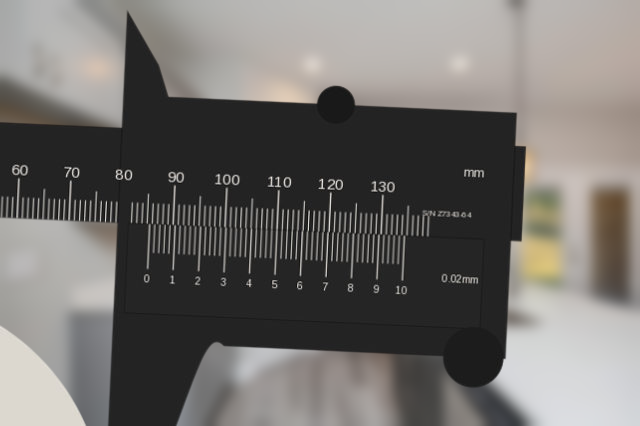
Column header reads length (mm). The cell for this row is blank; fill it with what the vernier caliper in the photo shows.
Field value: 85.5 mm
